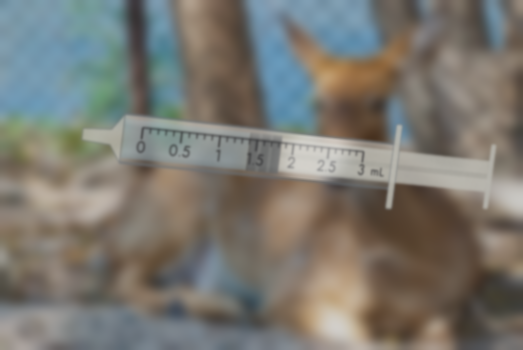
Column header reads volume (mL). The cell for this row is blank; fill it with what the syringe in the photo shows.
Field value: 1.4 mL
